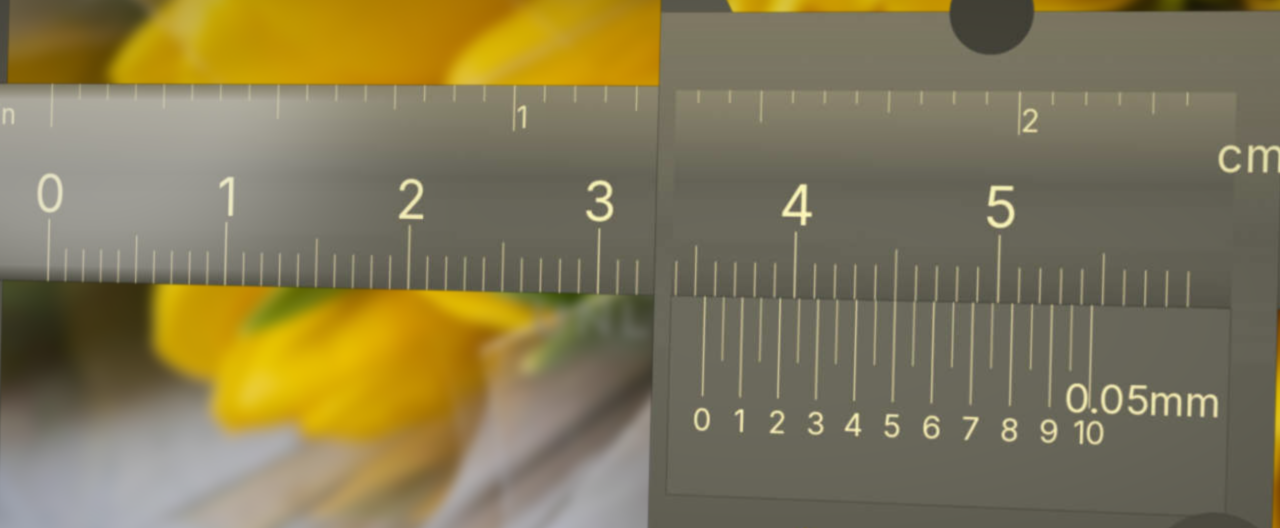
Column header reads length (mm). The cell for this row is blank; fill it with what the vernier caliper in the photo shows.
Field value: 35.5 mm
